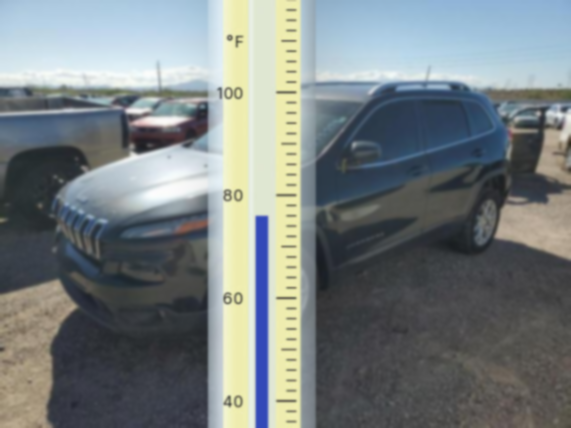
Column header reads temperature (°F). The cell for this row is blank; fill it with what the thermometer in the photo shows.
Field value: 76 °F
